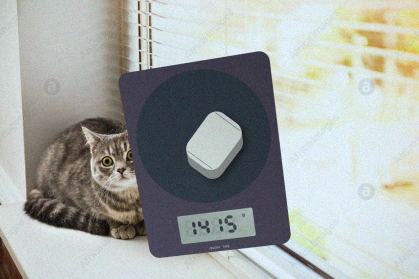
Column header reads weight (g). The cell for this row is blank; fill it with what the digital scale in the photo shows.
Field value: 1415 g
